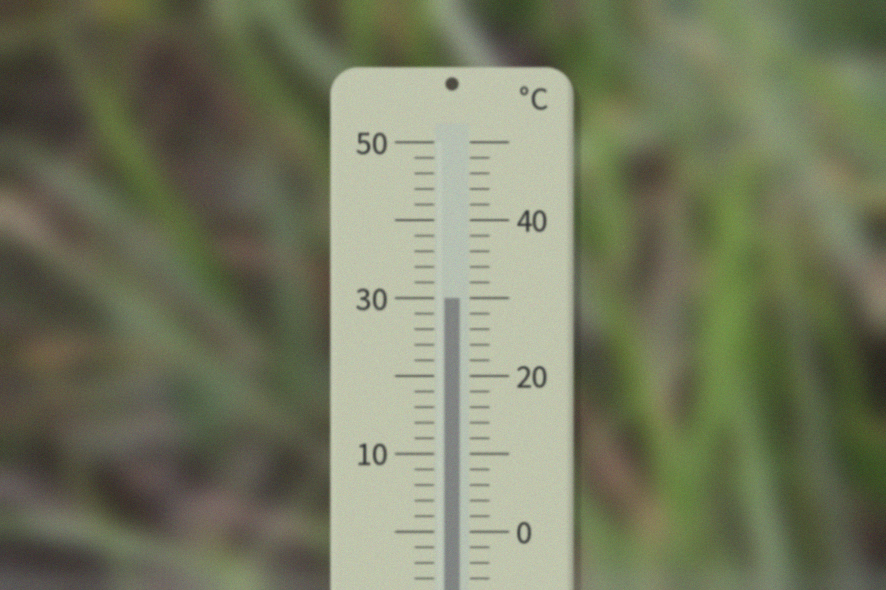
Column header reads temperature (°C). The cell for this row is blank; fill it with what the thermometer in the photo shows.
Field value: 30 °C
